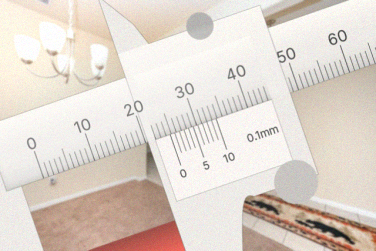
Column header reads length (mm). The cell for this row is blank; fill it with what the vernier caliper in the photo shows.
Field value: 24.8 mm
